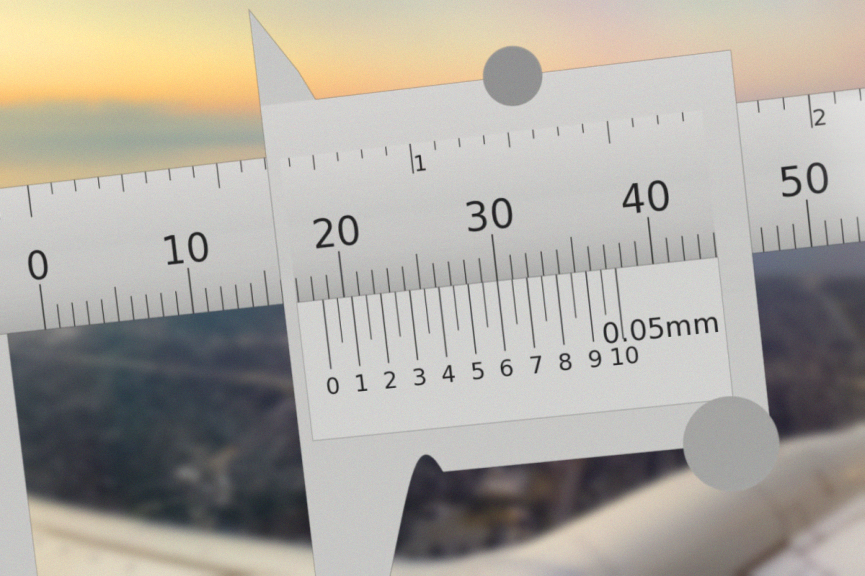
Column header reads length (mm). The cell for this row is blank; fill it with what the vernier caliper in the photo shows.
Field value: 18.6 mm
